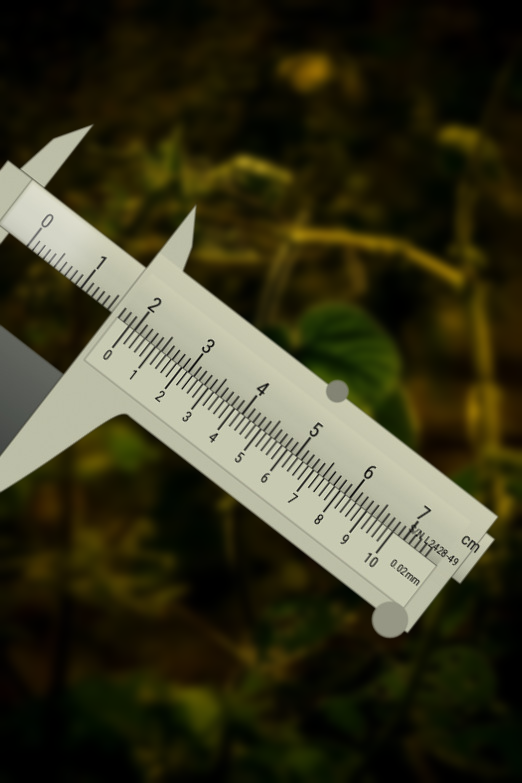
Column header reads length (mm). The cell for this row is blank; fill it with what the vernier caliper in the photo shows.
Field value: 19.0 mm
